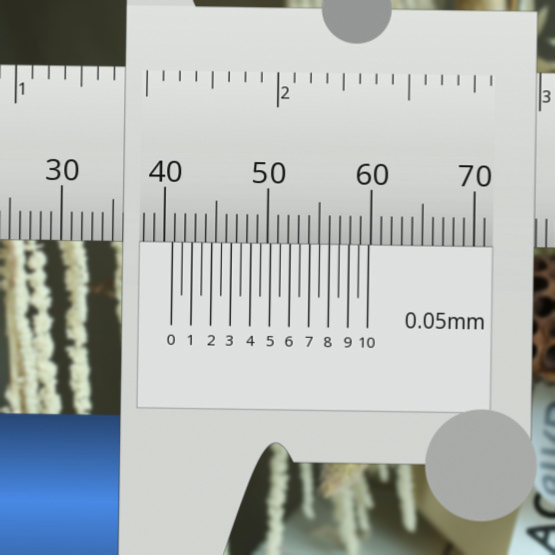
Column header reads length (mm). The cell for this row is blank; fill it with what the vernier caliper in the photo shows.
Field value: 40.8 mm
